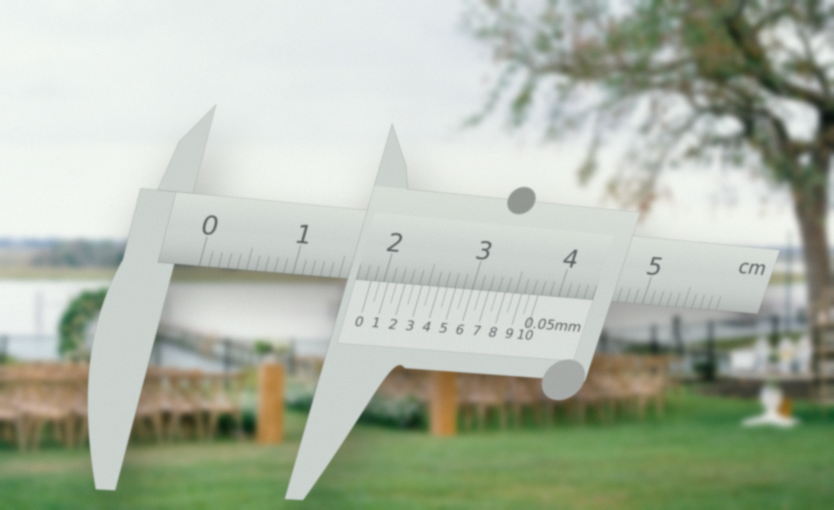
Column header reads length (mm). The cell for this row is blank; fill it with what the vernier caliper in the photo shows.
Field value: 18.6 mm
